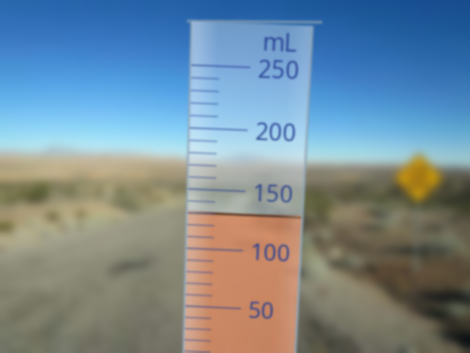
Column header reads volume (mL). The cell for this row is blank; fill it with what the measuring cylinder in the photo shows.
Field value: 130 mL
